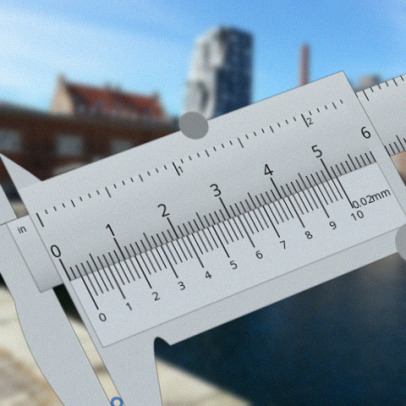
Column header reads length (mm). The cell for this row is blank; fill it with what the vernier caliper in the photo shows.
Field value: 2.0 mm
